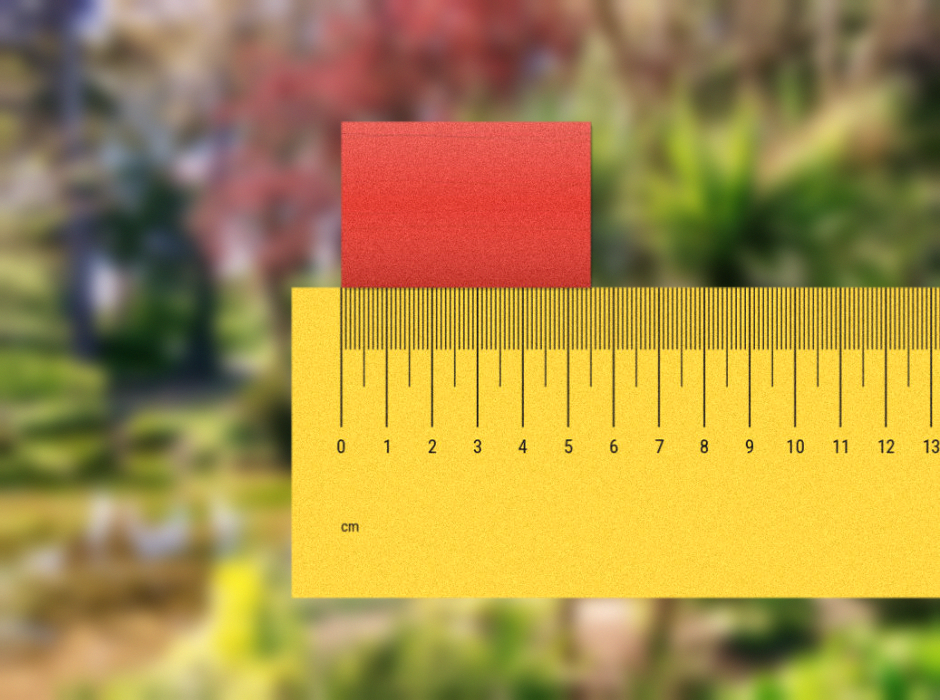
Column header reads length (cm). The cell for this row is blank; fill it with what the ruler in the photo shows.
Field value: 5.5 cm
